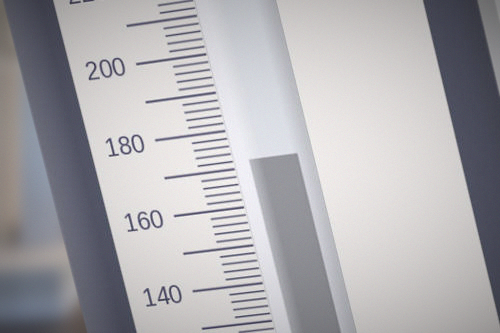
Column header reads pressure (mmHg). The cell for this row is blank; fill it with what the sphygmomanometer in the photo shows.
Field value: 172 mmHg
